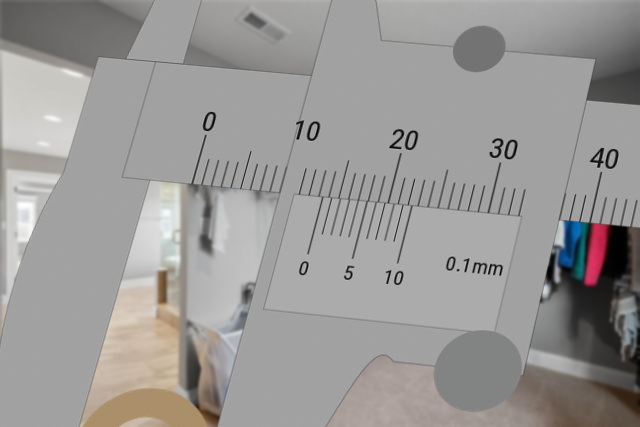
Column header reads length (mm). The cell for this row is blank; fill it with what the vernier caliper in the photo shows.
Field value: 13.4 mm
